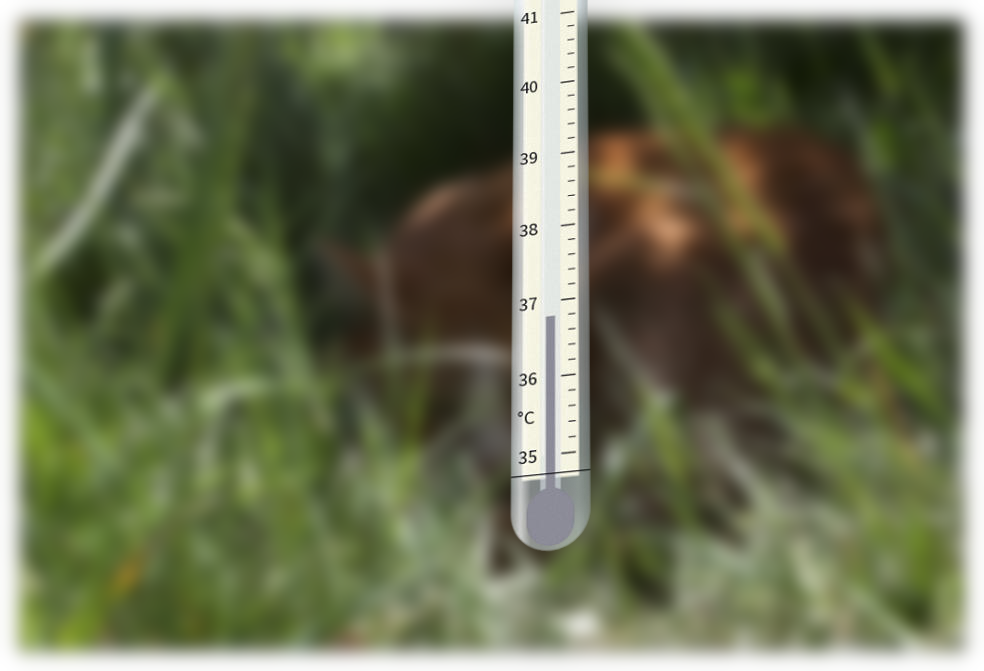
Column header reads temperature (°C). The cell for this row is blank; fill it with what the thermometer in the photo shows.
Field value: 36.8 °C
